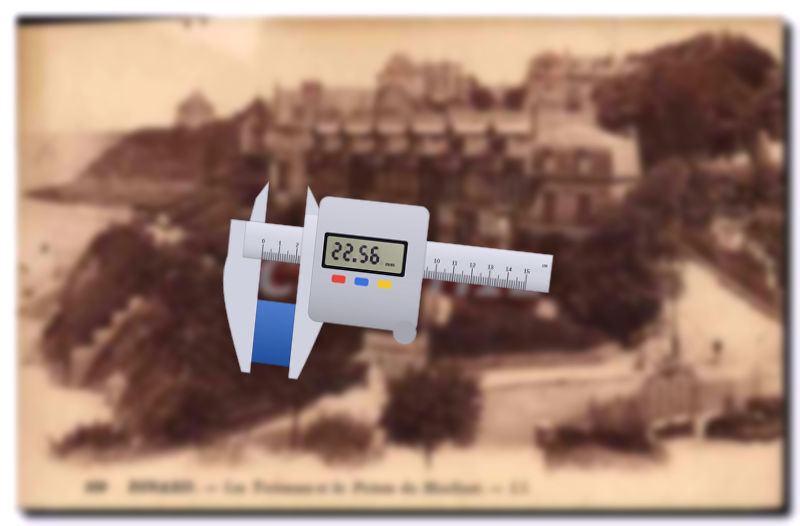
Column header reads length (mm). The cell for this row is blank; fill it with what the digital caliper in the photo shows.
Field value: 22.56 mm
